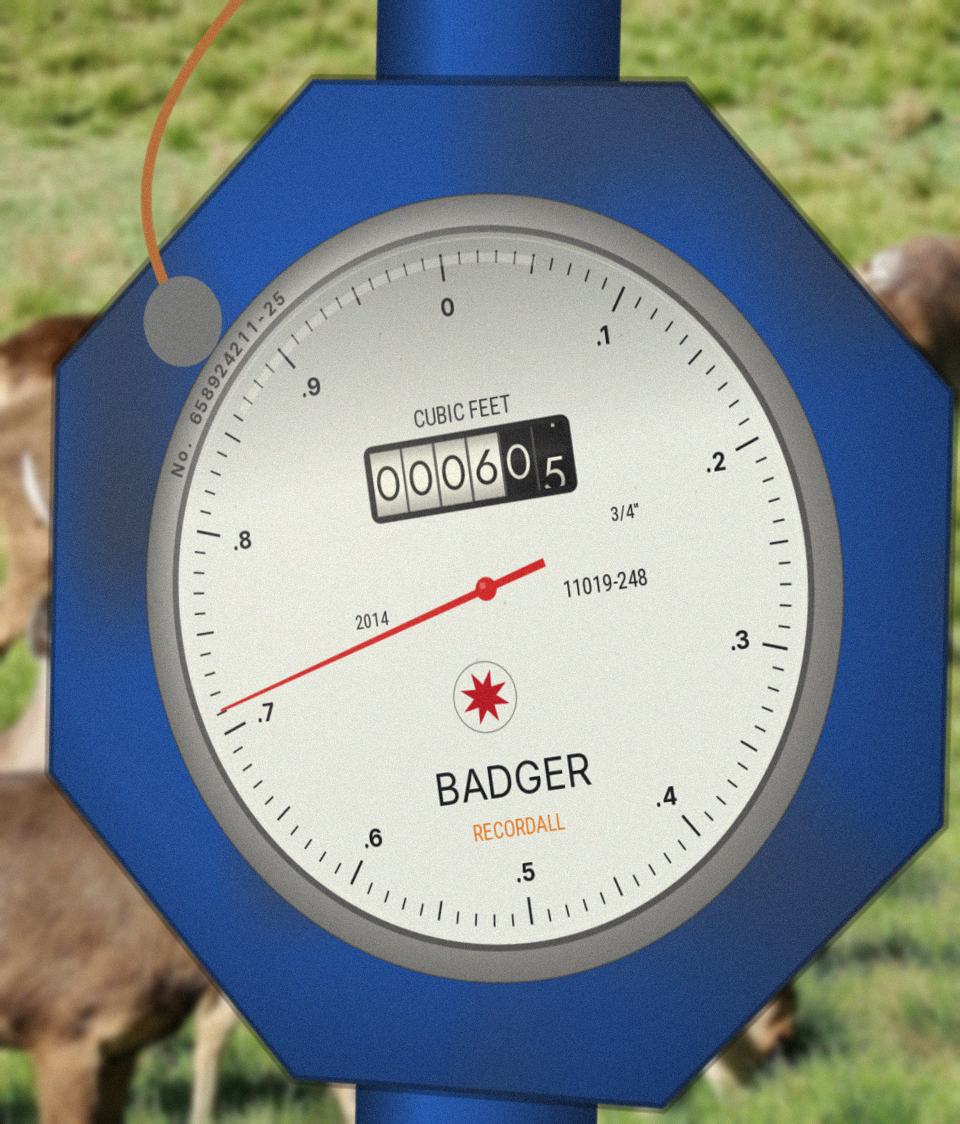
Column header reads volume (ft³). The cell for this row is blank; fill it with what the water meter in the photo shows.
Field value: 604.71 ft³
